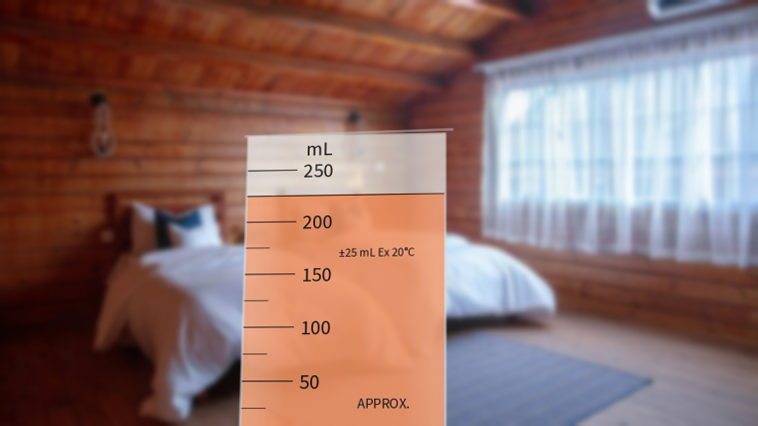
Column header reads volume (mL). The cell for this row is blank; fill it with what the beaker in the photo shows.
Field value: 225 mL
